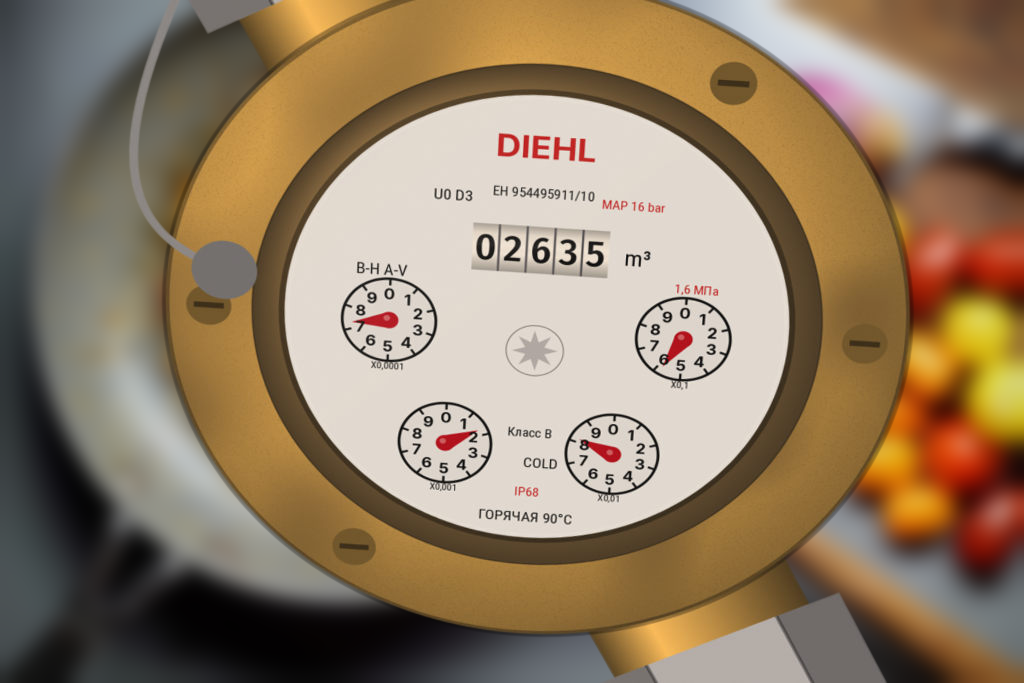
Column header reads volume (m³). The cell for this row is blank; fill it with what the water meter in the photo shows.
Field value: 2635.5817 m³
